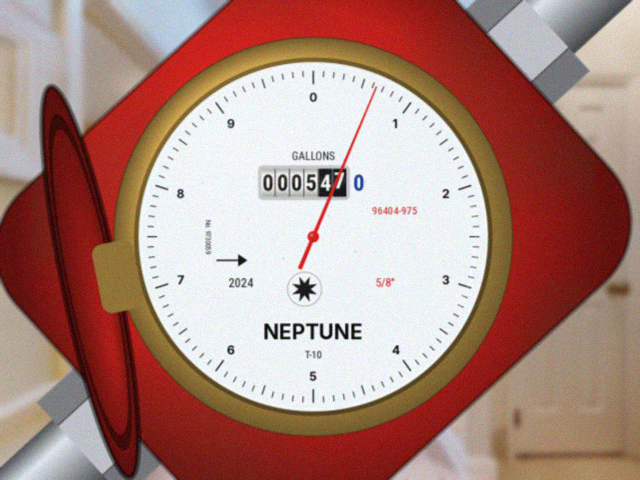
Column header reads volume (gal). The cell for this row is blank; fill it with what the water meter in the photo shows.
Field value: 5470.6 gal
